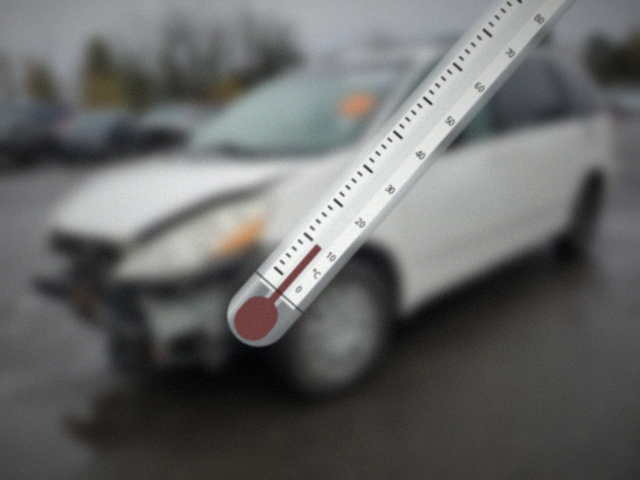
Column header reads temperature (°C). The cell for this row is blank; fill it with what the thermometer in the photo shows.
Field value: 10 °C
